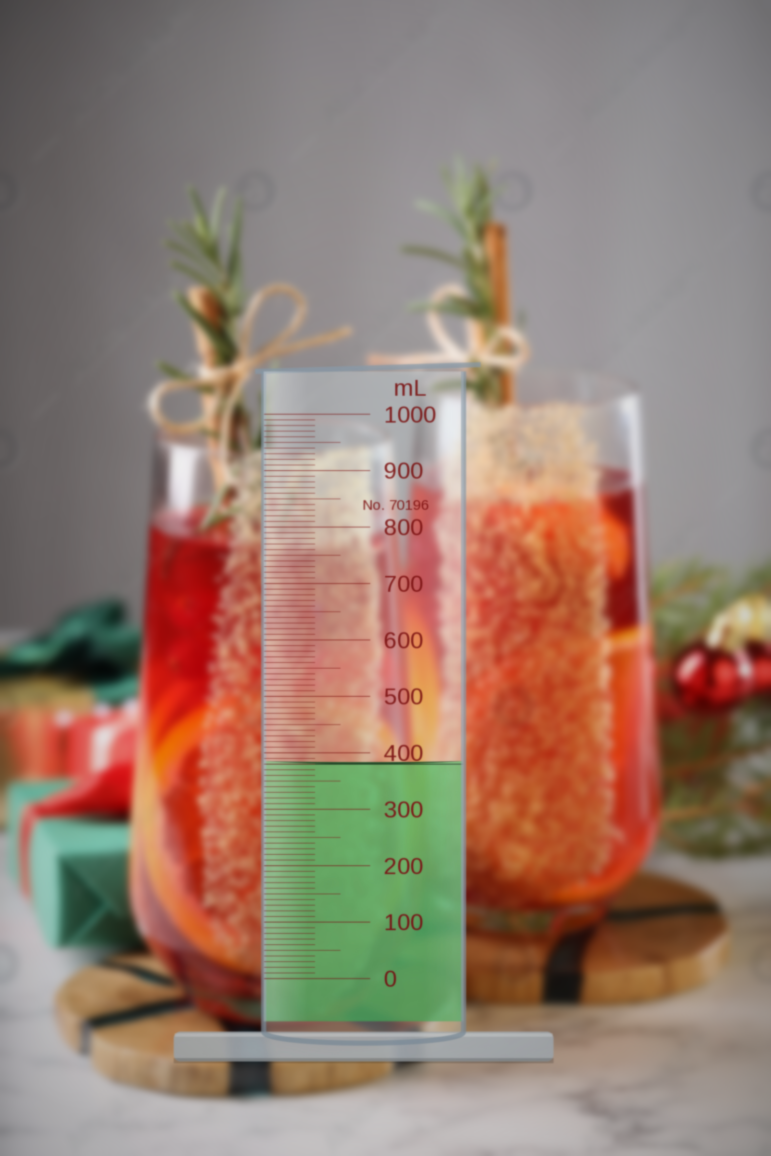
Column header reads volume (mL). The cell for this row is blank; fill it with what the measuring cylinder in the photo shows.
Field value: 380 mL
